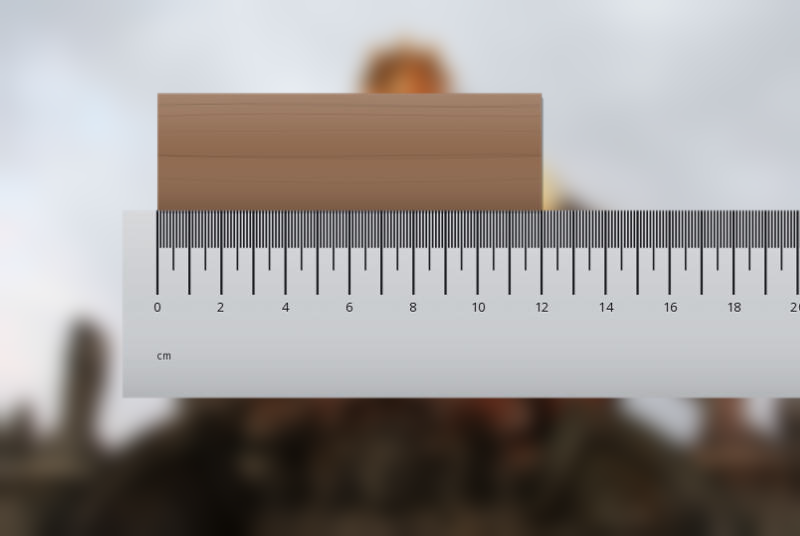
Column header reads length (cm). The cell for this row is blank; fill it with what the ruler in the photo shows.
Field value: 12 cm
